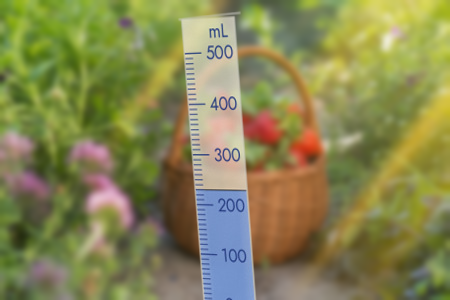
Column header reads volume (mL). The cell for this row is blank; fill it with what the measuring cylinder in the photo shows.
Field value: 230 mL
